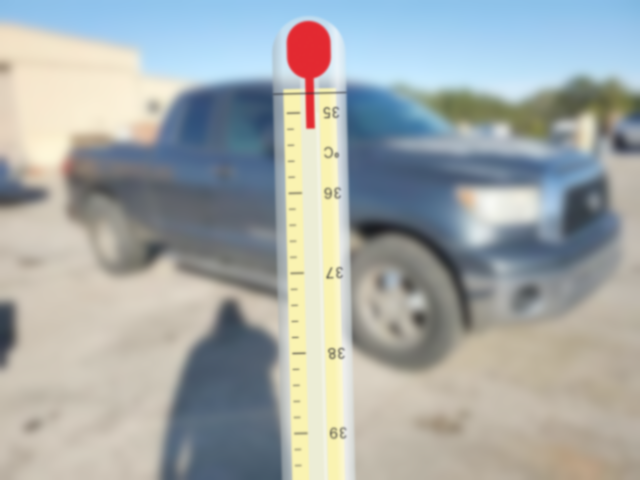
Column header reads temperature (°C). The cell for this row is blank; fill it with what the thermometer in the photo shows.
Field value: 35.2 °C
